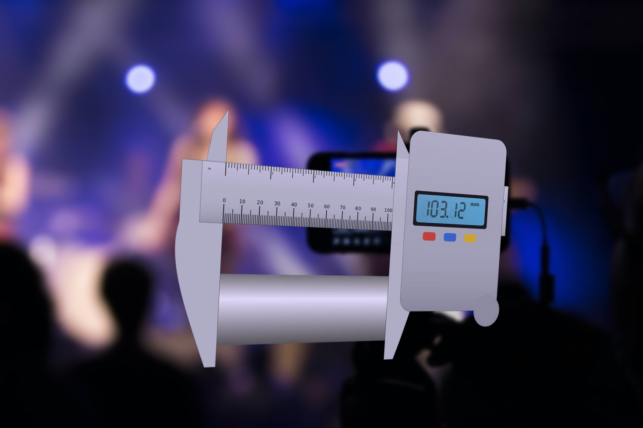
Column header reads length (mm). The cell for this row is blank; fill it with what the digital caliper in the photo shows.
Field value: 103.12 mm
